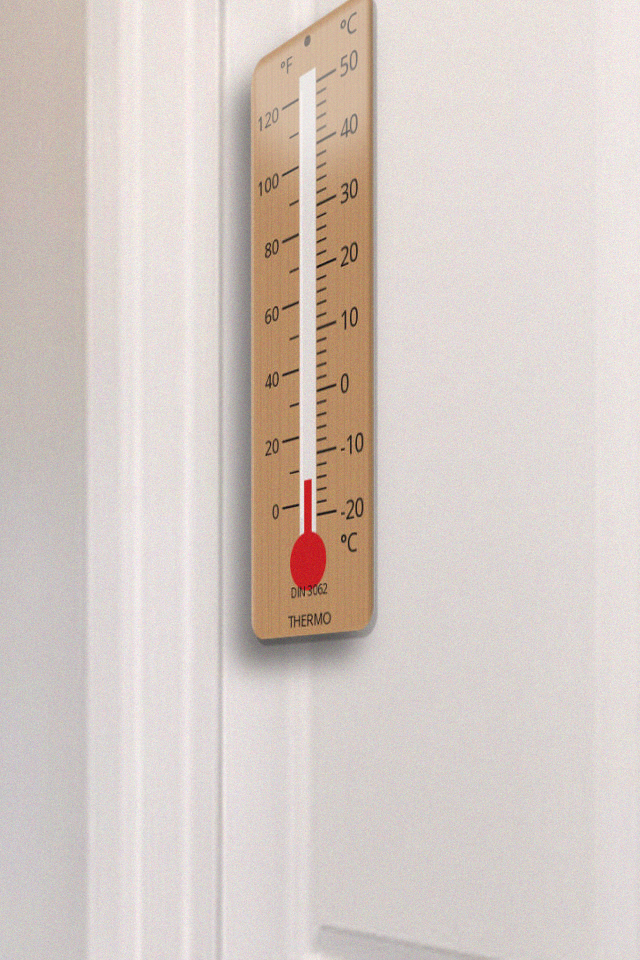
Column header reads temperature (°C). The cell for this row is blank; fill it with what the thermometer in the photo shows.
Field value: -14 °C
